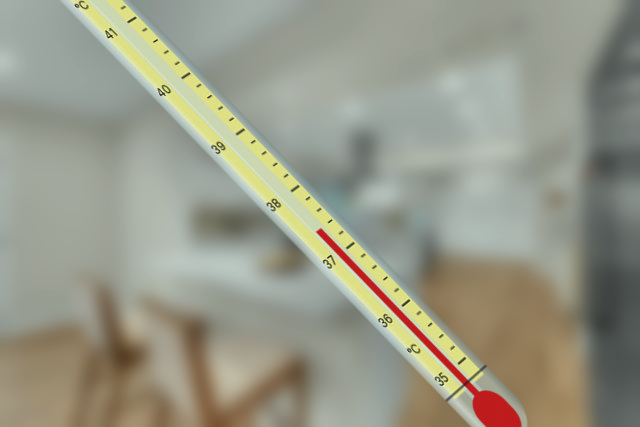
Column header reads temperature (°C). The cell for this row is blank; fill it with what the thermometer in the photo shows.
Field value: 37.4 °C
